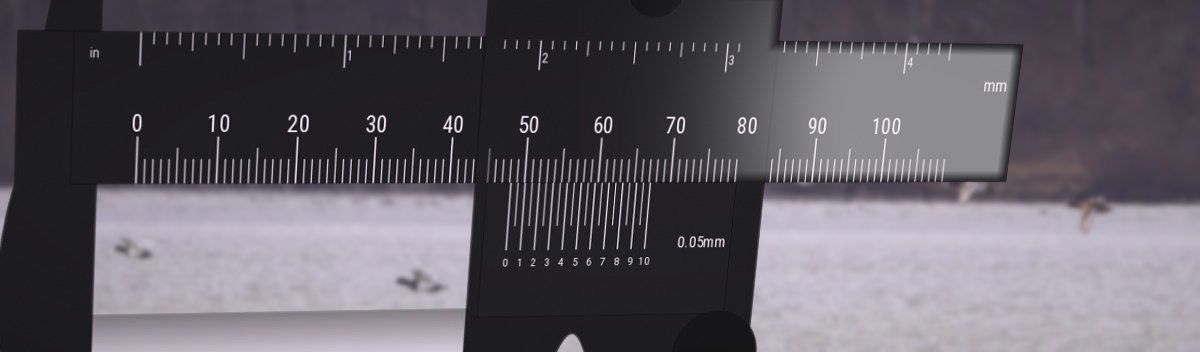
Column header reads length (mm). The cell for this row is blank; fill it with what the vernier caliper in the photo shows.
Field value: 48.2 mm
